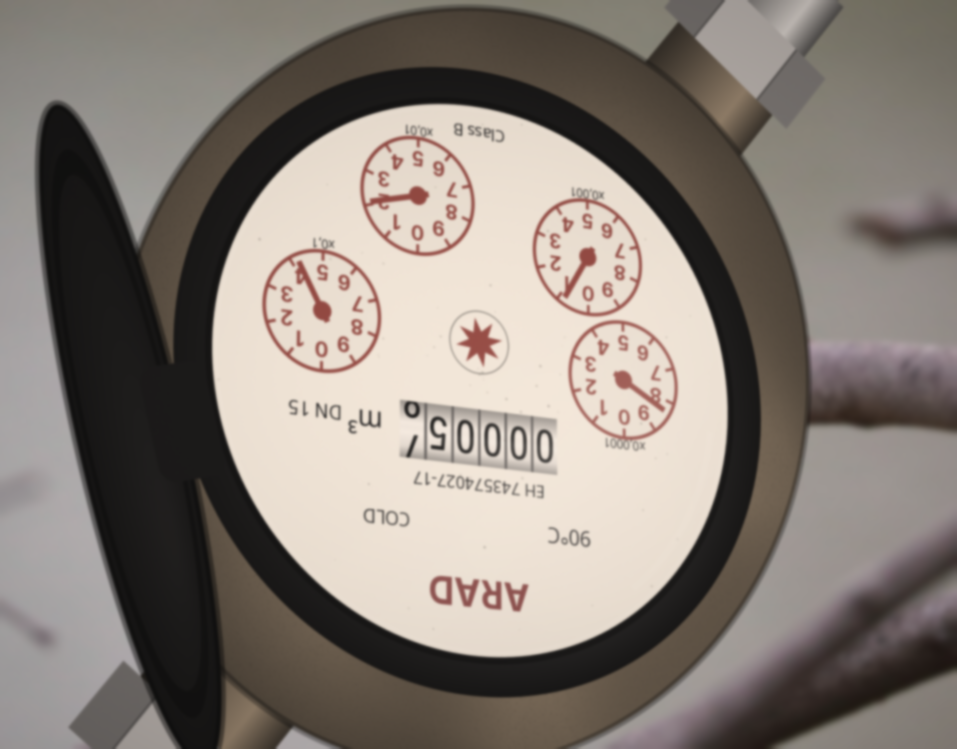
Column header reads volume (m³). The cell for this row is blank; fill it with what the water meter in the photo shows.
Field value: 57.4208 m³
